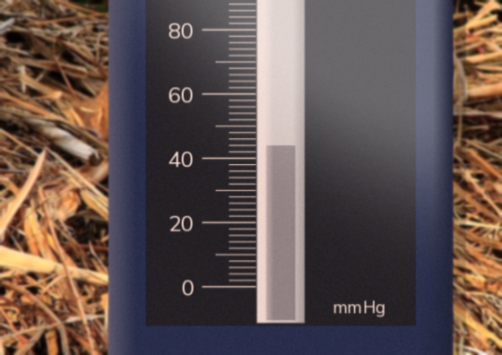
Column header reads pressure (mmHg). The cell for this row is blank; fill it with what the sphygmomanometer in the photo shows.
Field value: 44 mmHg
